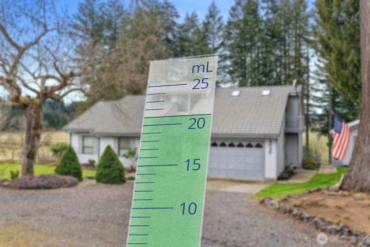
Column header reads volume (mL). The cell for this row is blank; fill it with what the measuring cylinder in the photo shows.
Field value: 21 mL
